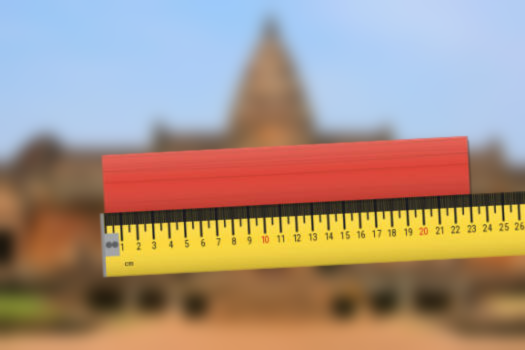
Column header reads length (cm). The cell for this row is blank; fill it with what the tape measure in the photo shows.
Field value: 23 cm
